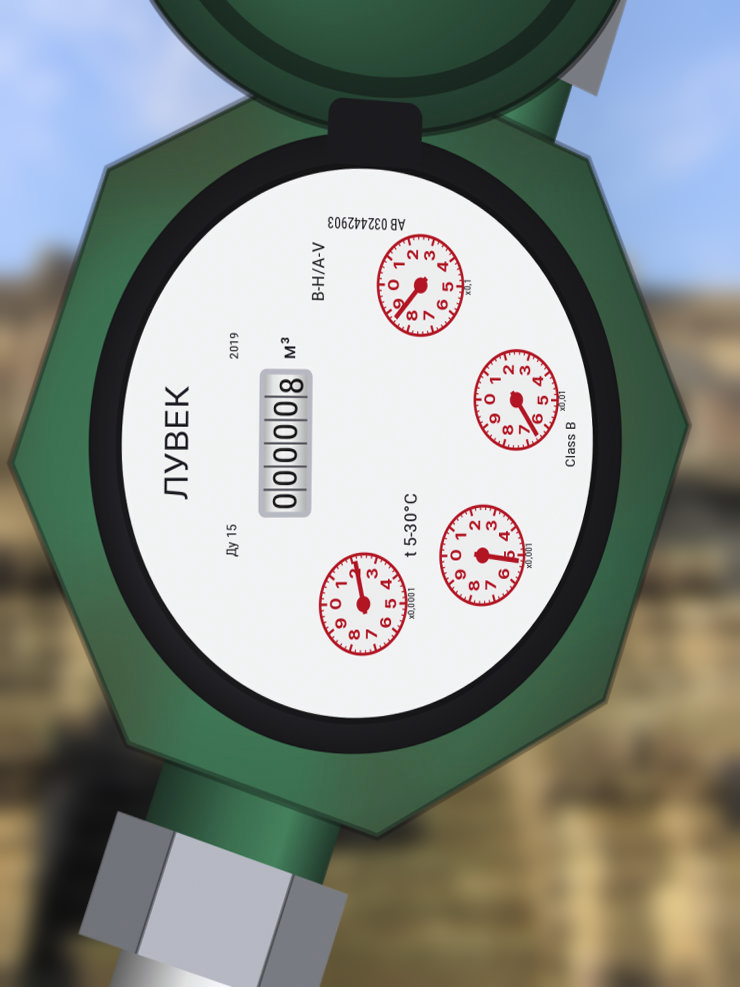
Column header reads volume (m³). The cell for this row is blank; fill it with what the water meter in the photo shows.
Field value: 7.8652 m³
